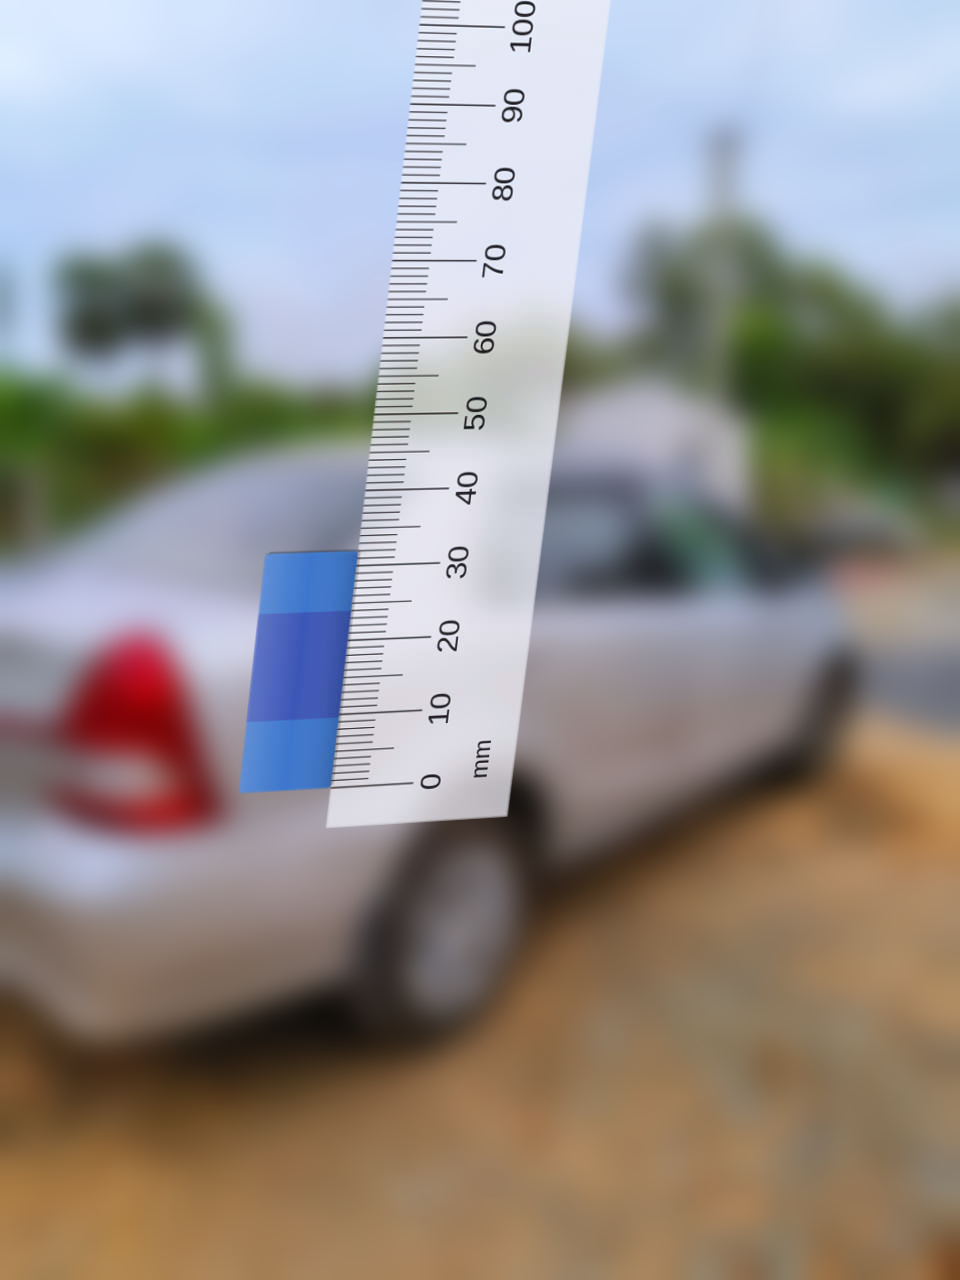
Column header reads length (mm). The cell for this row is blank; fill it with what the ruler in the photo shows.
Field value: 32 mm
